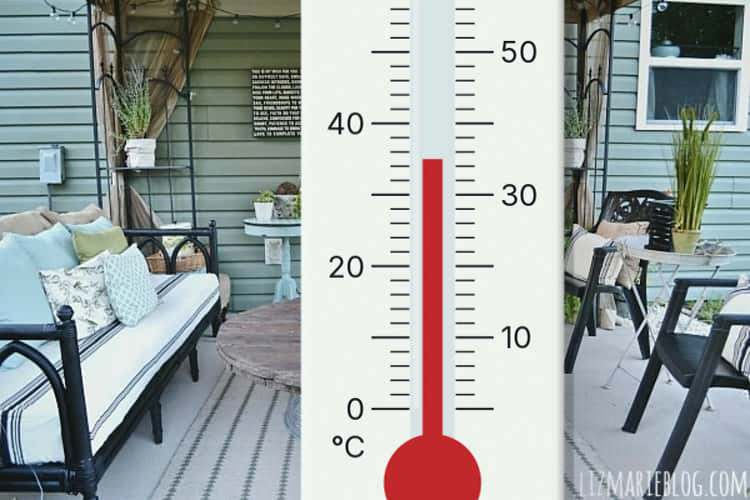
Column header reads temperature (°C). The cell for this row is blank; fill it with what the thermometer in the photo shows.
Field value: 35 °C
